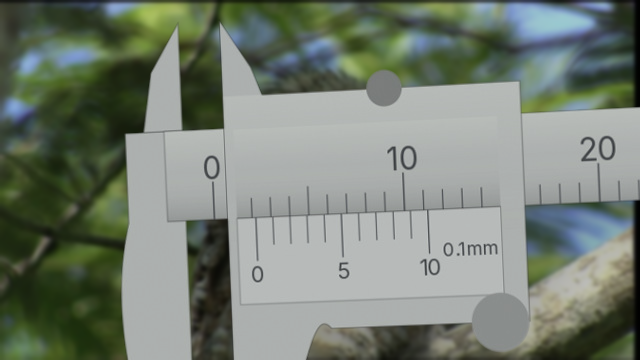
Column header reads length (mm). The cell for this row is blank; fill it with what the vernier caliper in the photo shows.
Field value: 2.2 mm
